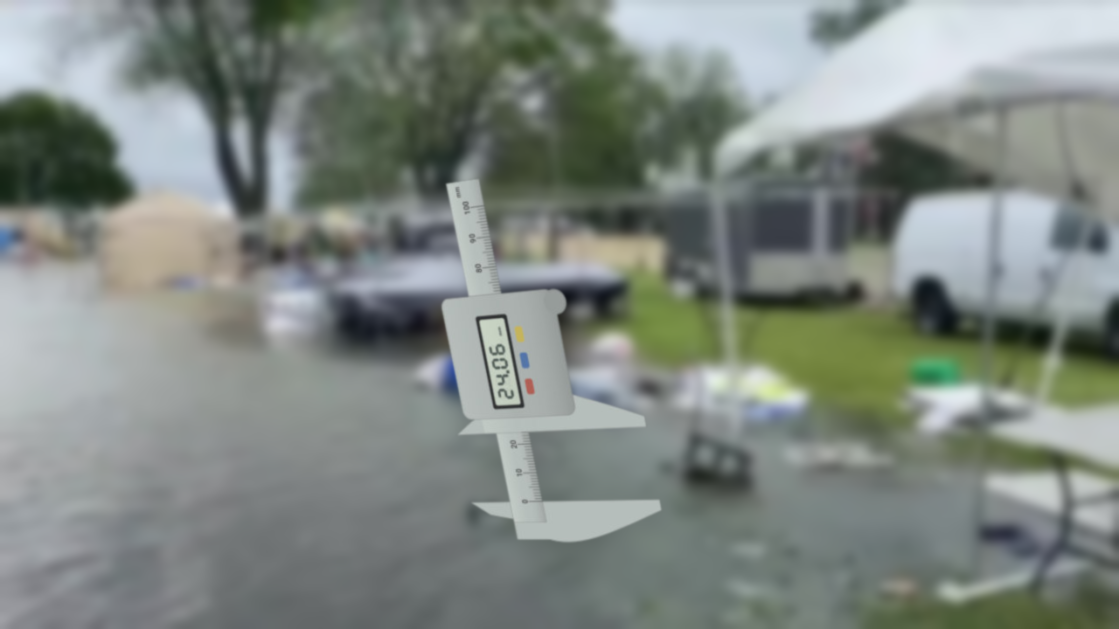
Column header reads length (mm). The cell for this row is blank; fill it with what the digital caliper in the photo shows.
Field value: 24.06 mm
